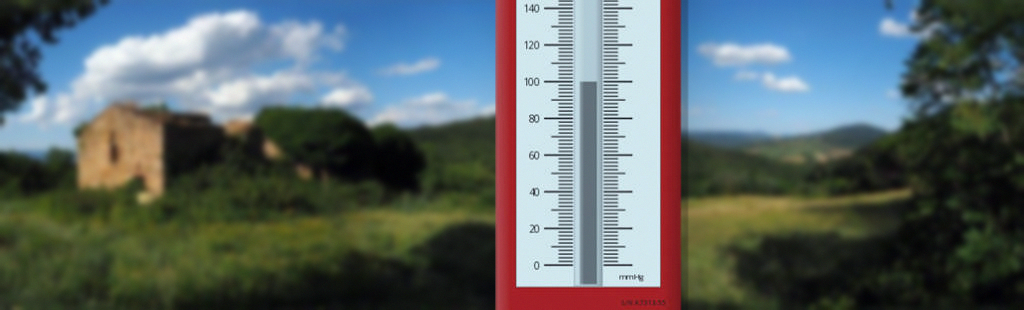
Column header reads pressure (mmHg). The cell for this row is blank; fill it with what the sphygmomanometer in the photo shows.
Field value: 100 mmHg
